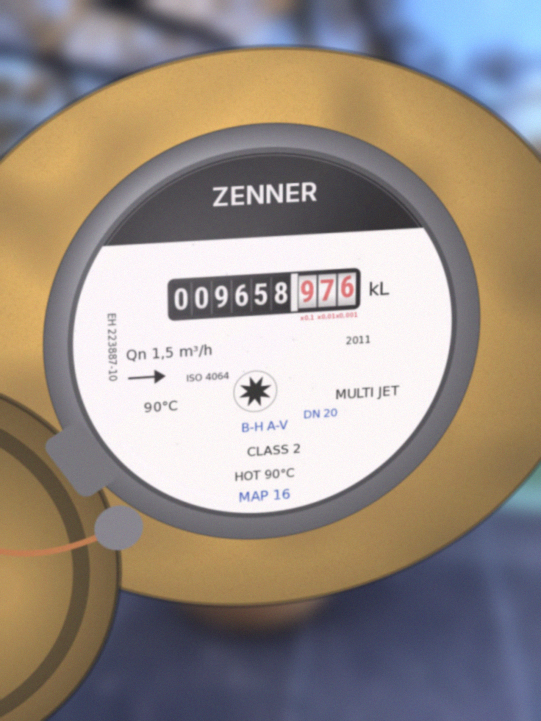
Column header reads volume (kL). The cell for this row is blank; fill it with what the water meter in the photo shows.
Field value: 9658.976 kL
